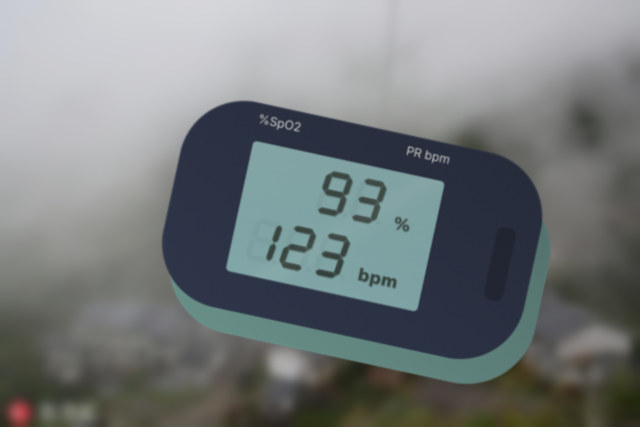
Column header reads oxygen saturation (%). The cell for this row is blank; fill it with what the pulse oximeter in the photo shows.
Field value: 93 %
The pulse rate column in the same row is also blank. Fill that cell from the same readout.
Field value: 123 bpm
